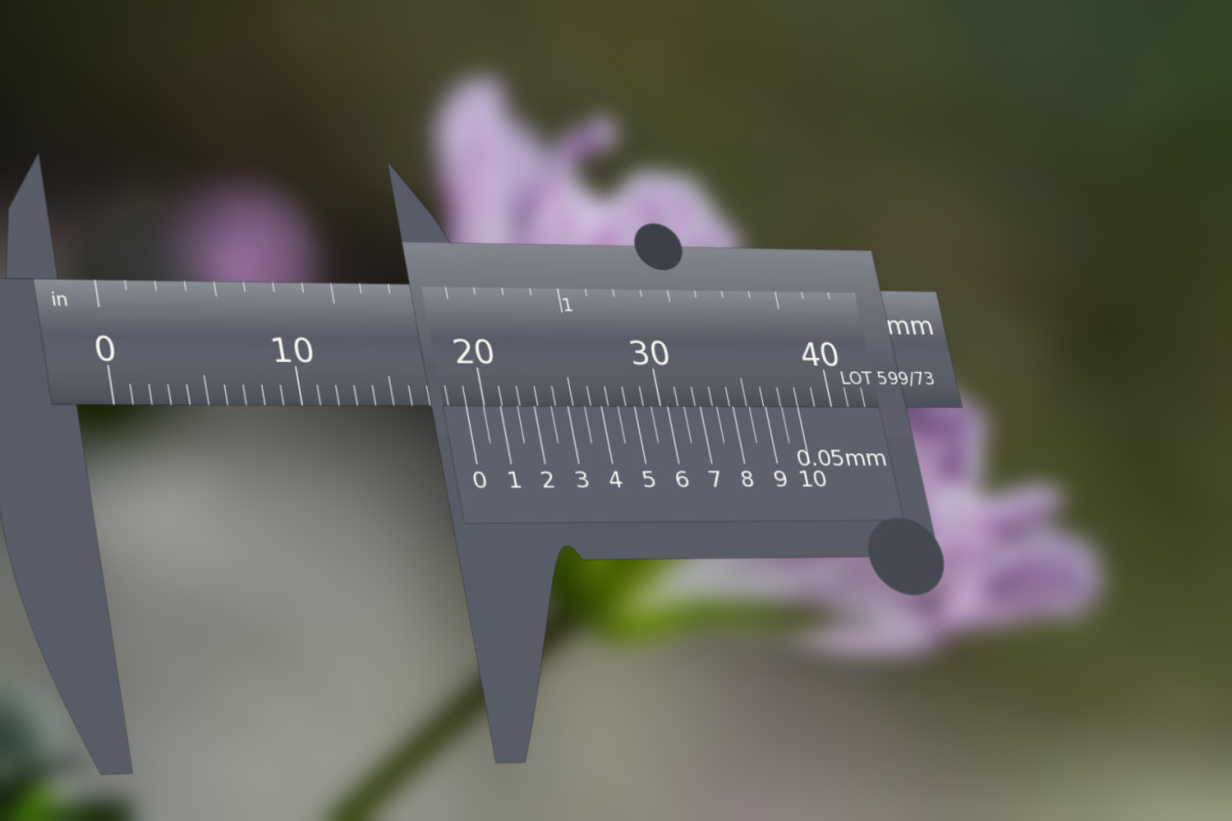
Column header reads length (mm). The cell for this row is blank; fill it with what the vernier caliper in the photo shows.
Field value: 19.0 mm
